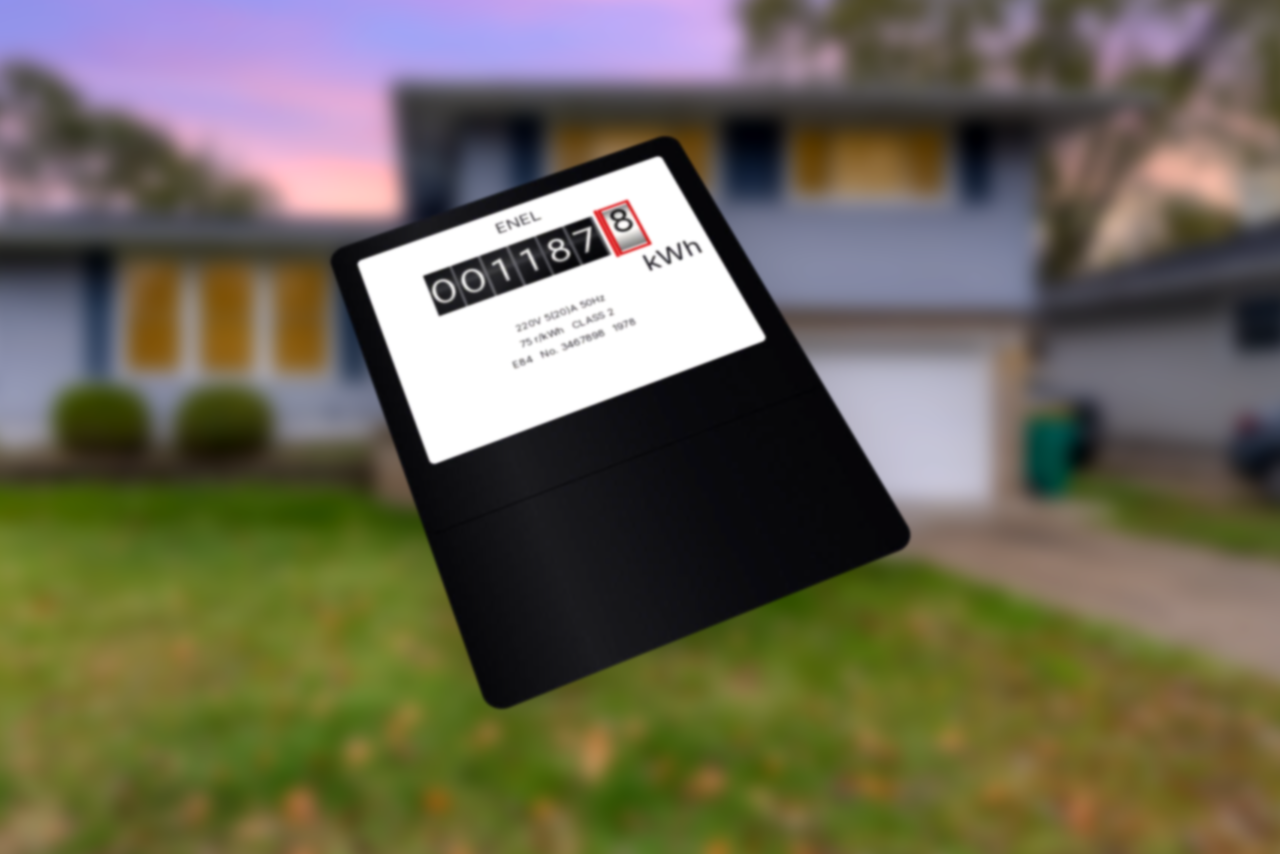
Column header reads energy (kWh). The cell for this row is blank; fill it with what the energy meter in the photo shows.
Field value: 1187.8 kWh
